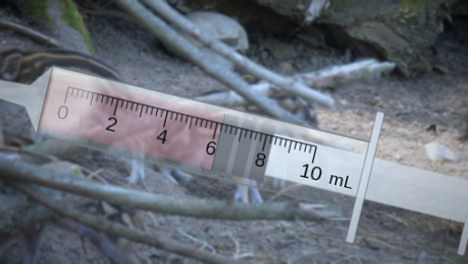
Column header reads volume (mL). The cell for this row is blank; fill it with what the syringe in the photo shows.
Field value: 6.2 mL
